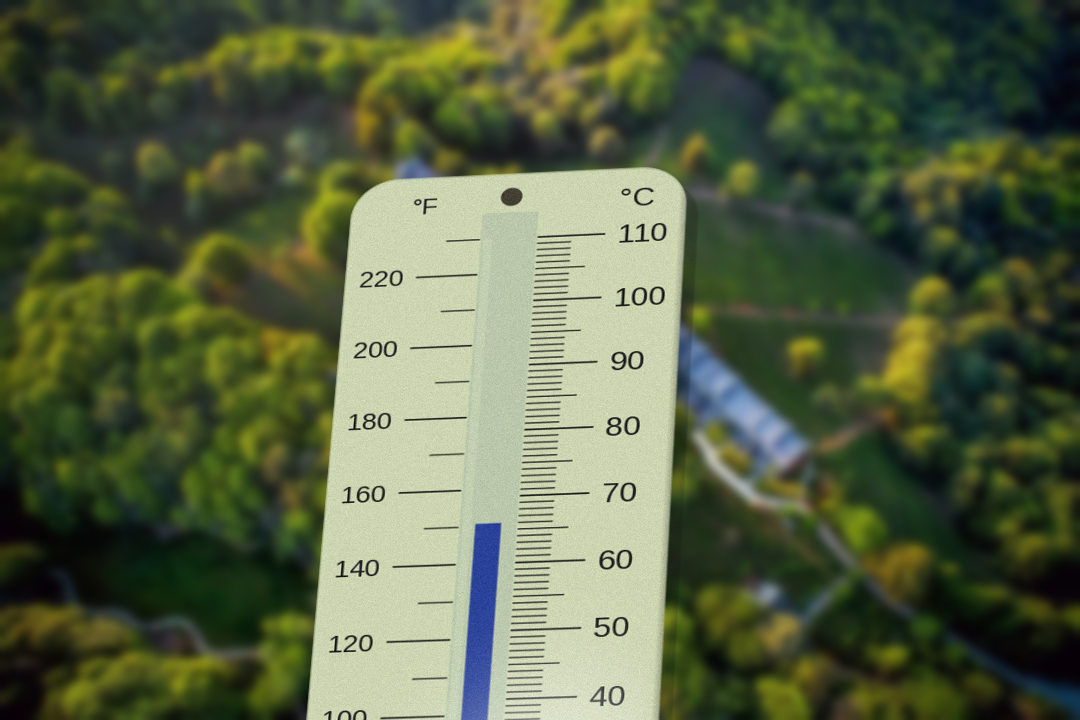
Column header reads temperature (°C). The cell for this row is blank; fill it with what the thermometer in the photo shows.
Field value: 66 °C
